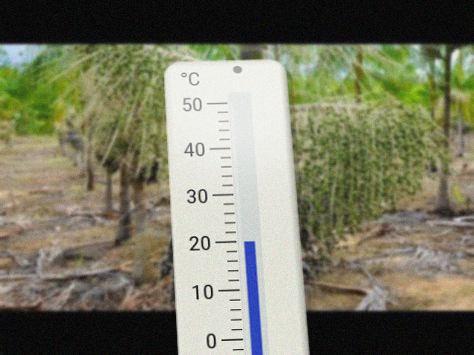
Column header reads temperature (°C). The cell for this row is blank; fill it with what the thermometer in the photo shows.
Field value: 20 °C
